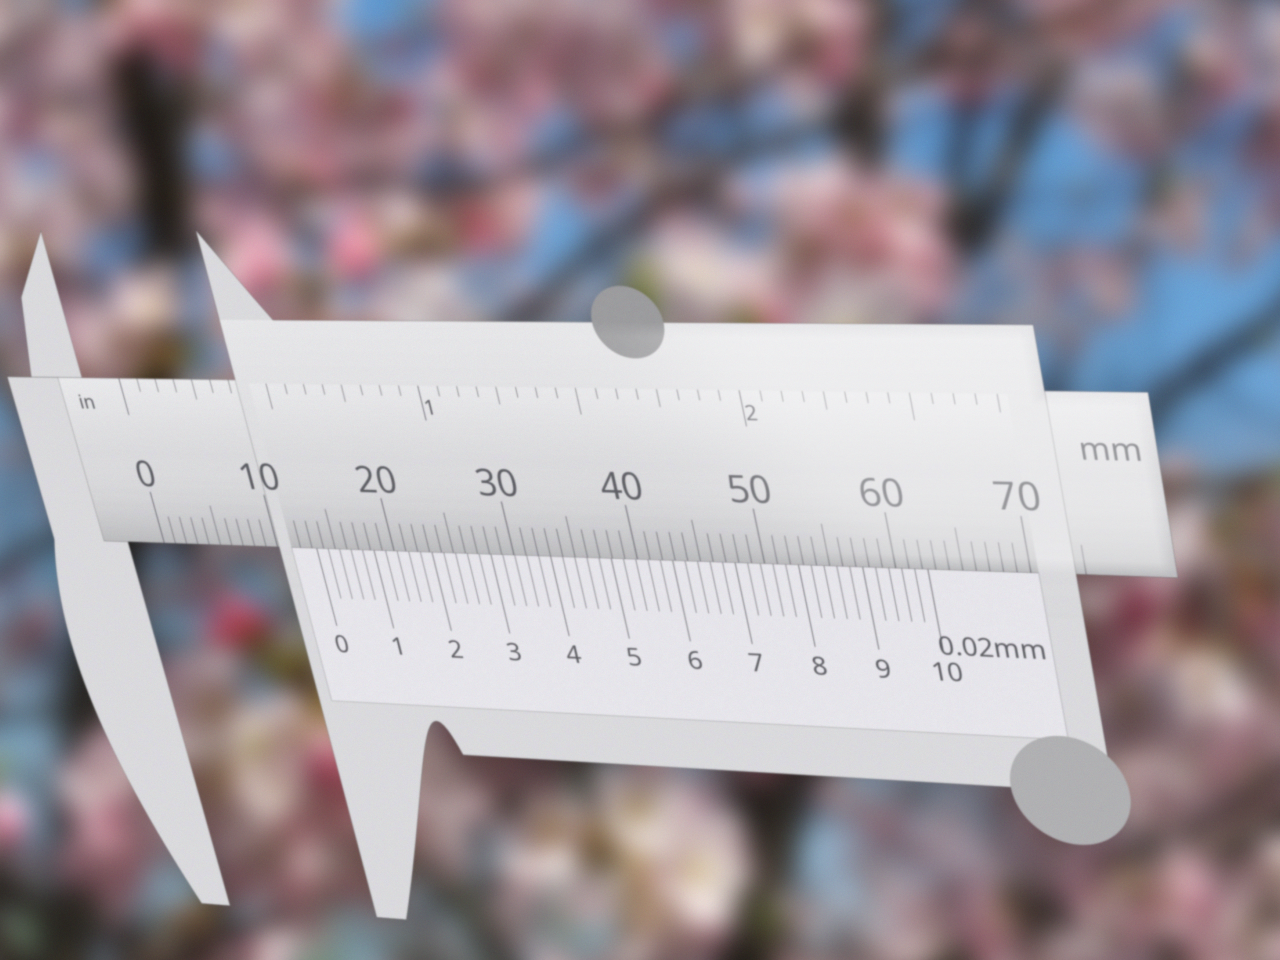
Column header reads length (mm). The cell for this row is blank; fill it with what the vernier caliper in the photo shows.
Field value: 13.4 mm
